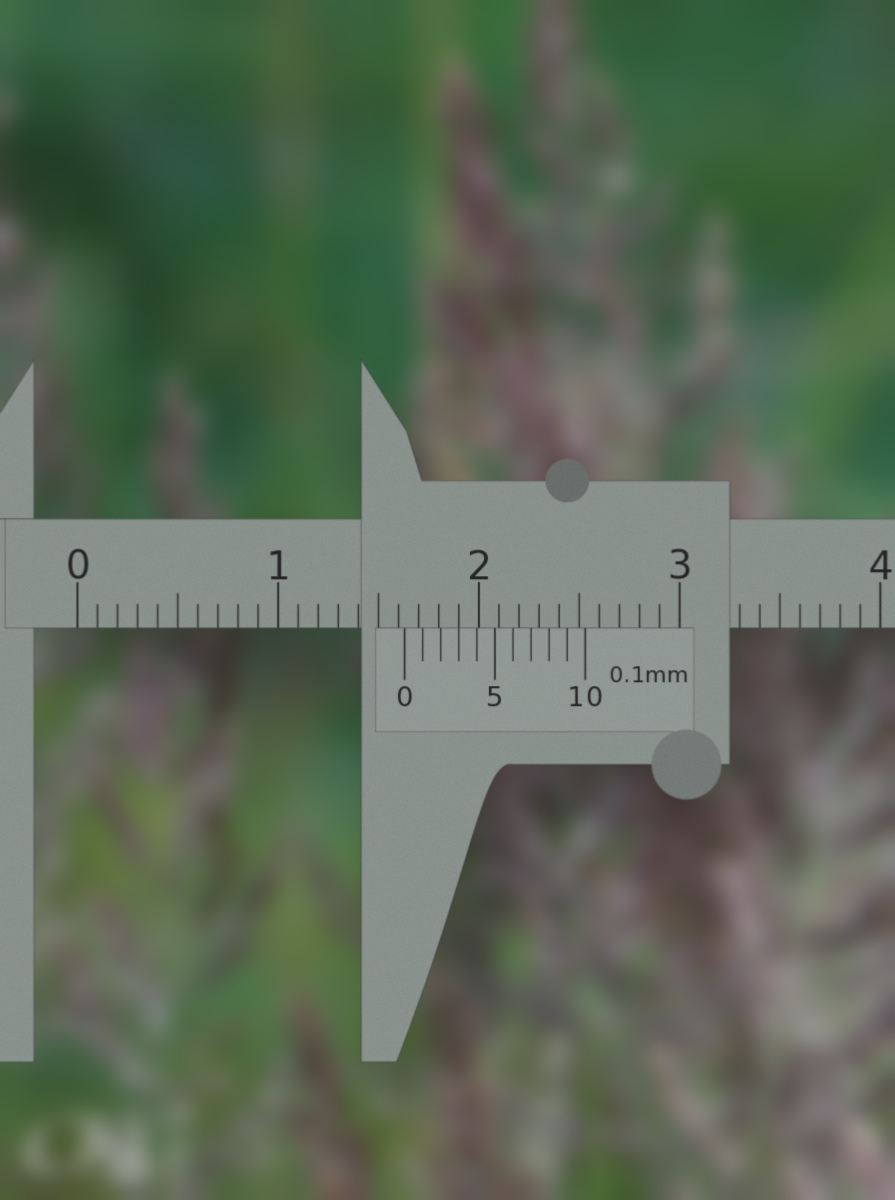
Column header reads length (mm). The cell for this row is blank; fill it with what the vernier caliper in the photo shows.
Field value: 16.3 mm
